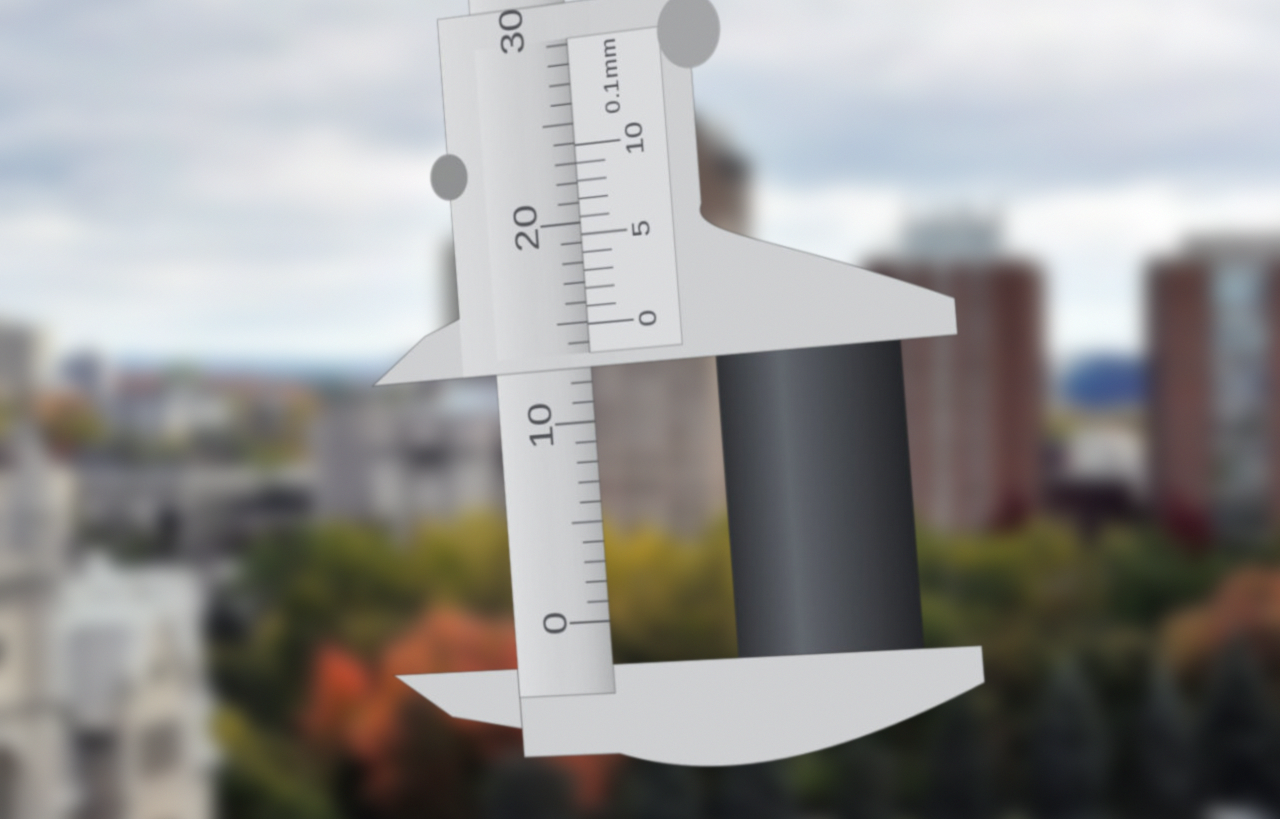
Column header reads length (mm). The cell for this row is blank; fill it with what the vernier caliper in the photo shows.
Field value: 14.9 mm
